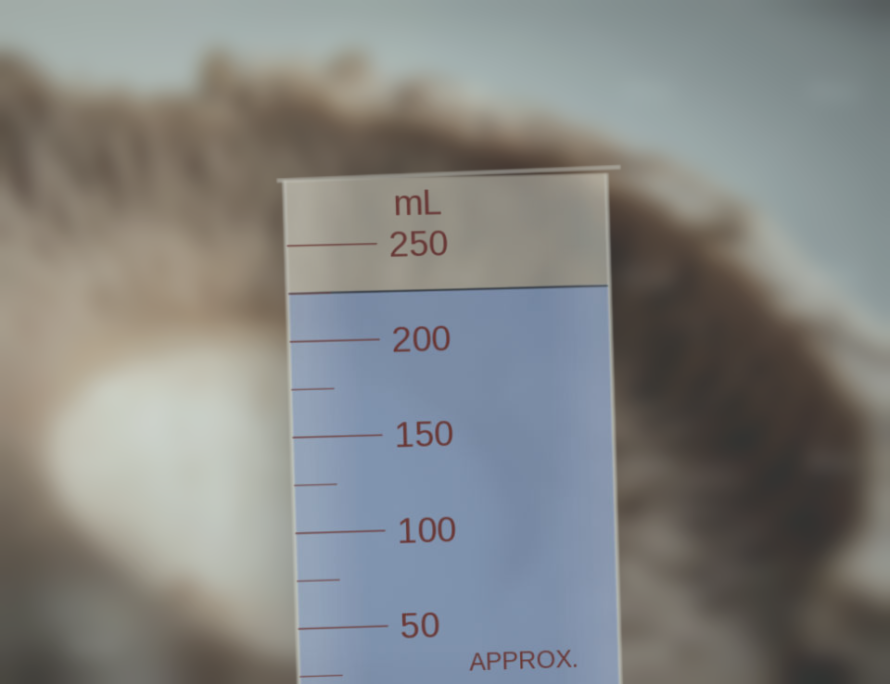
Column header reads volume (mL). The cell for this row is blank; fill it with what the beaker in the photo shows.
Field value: 225 mL
